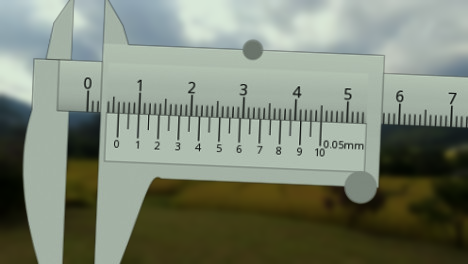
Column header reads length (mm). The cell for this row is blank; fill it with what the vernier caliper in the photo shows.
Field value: 6.0 mm
